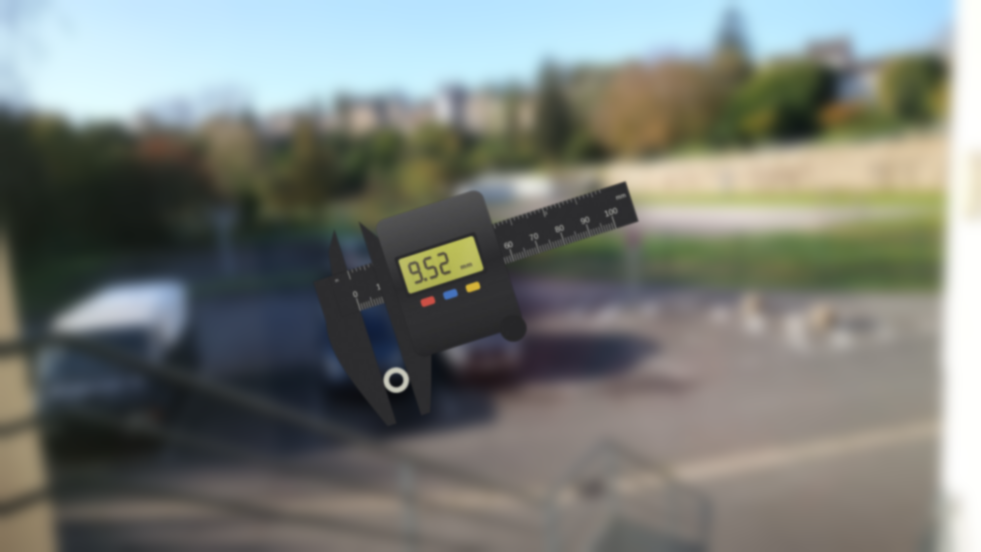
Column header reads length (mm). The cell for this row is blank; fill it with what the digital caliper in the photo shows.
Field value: 9.52 mm
